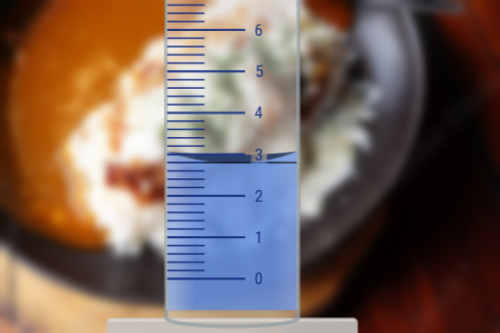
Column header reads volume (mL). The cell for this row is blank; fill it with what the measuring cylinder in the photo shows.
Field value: 2.8 mL
